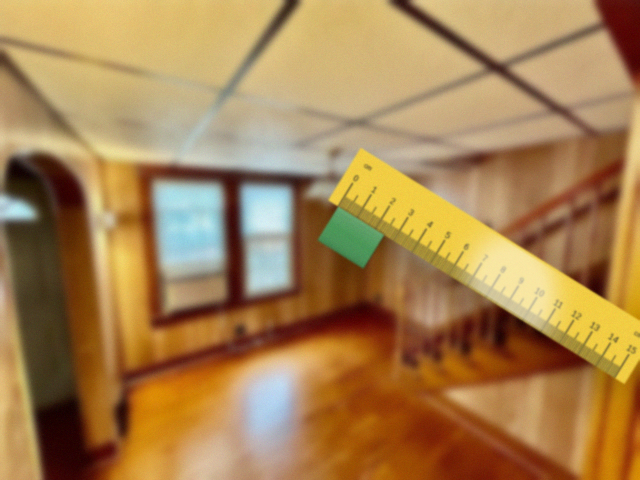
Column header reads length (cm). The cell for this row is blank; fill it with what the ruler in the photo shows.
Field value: 2.5 cm
